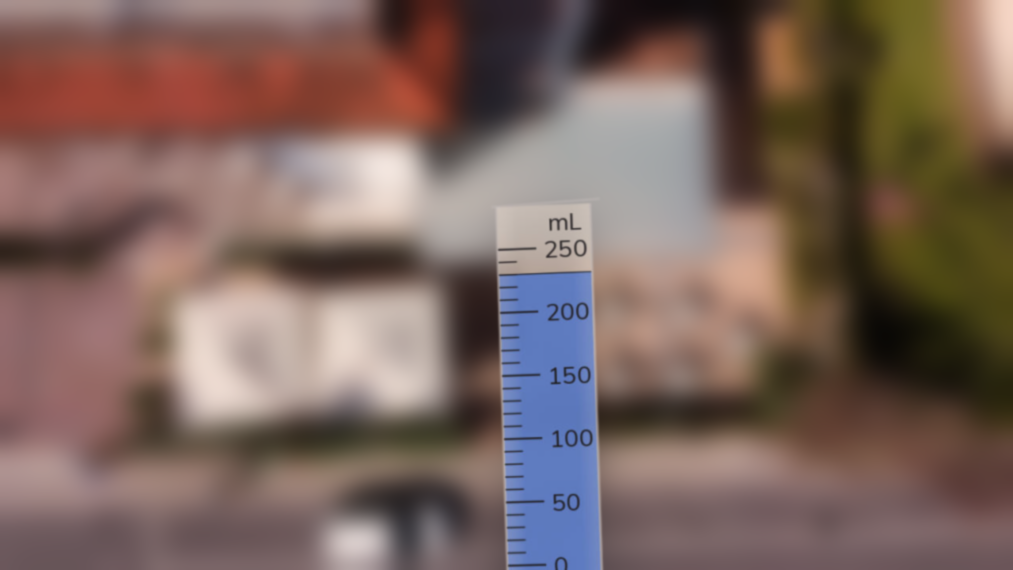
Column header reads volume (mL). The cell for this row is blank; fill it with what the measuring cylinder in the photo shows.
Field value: 230 mL
